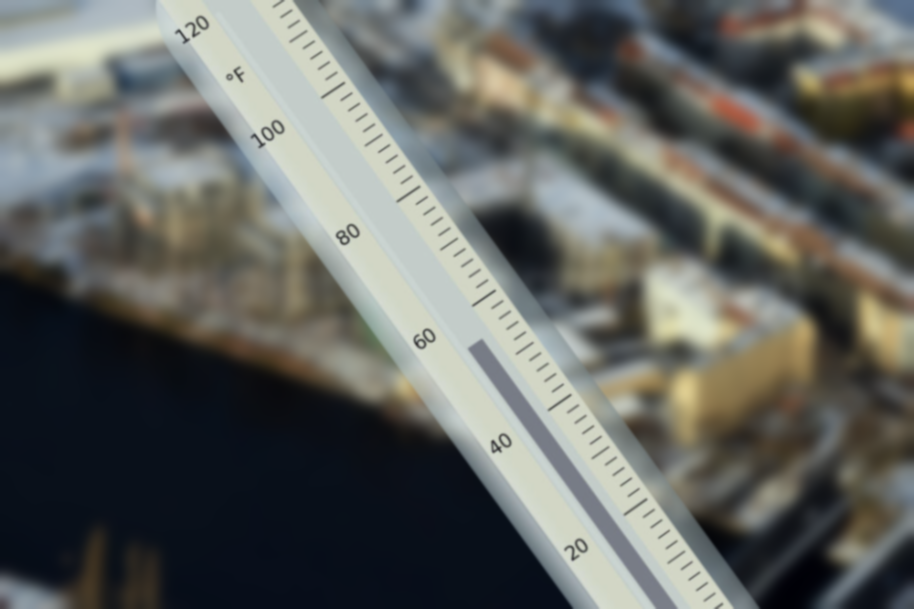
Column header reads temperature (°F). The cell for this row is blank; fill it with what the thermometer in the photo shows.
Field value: 55 °F
